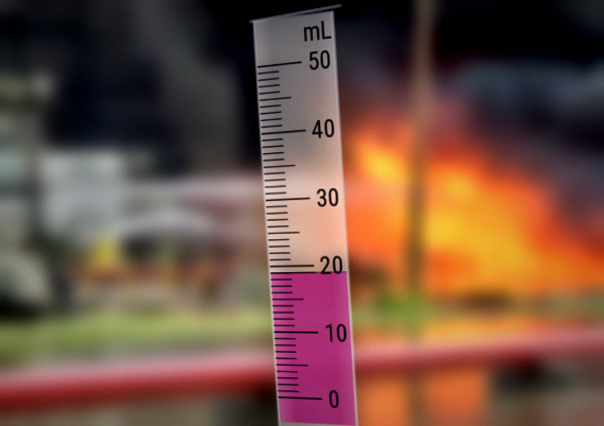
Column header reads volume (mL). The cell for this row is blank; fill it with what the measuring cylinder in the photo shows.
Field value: 19 mL
